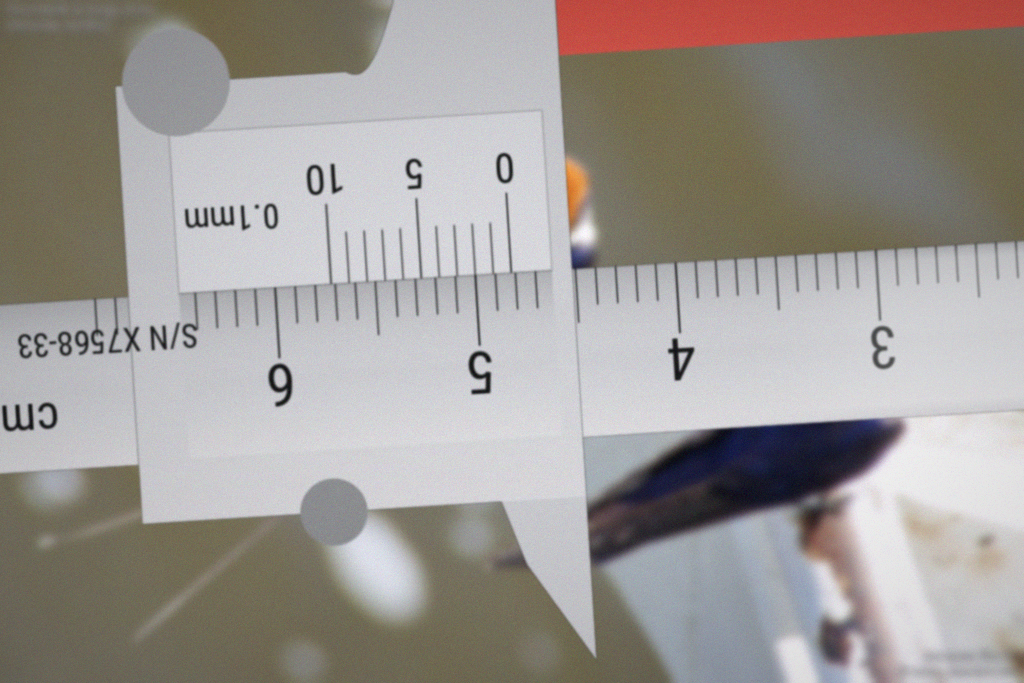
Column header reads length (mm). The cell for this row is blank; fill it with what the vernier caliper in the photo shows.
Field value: 48.2 mm
